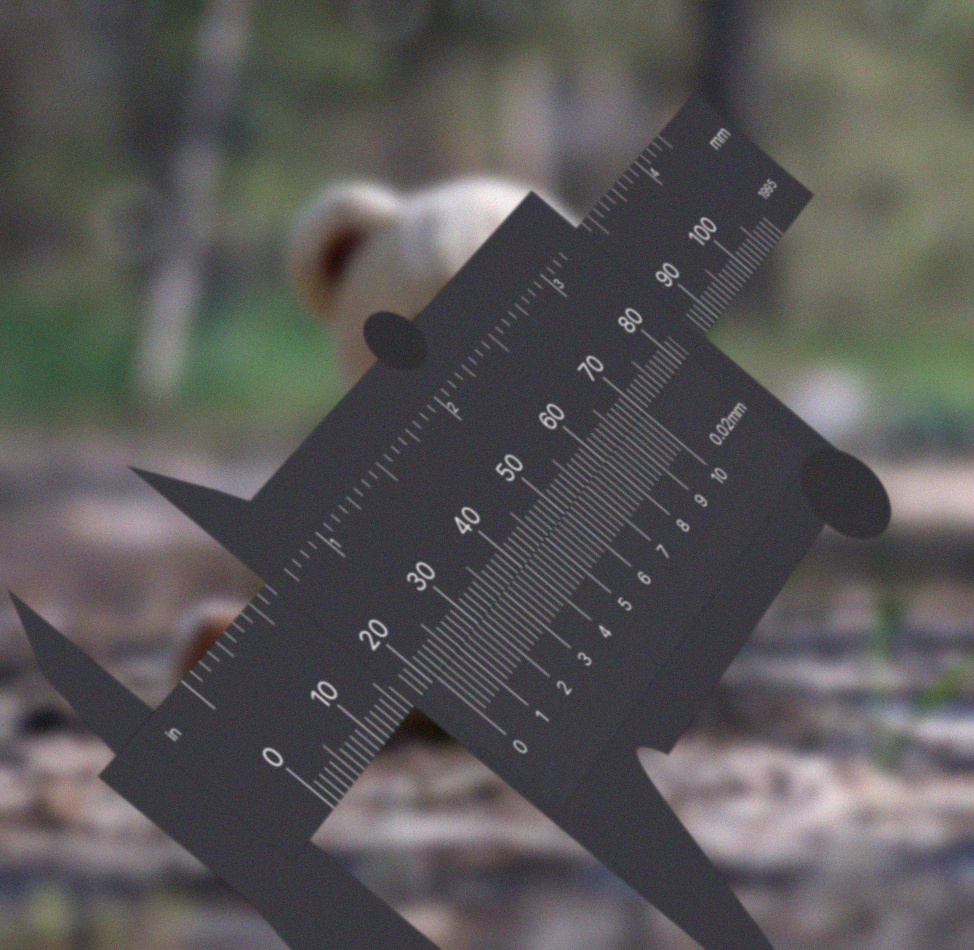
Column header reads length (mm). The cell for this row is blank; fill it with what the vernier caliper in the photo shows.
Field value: 21.0 mm
